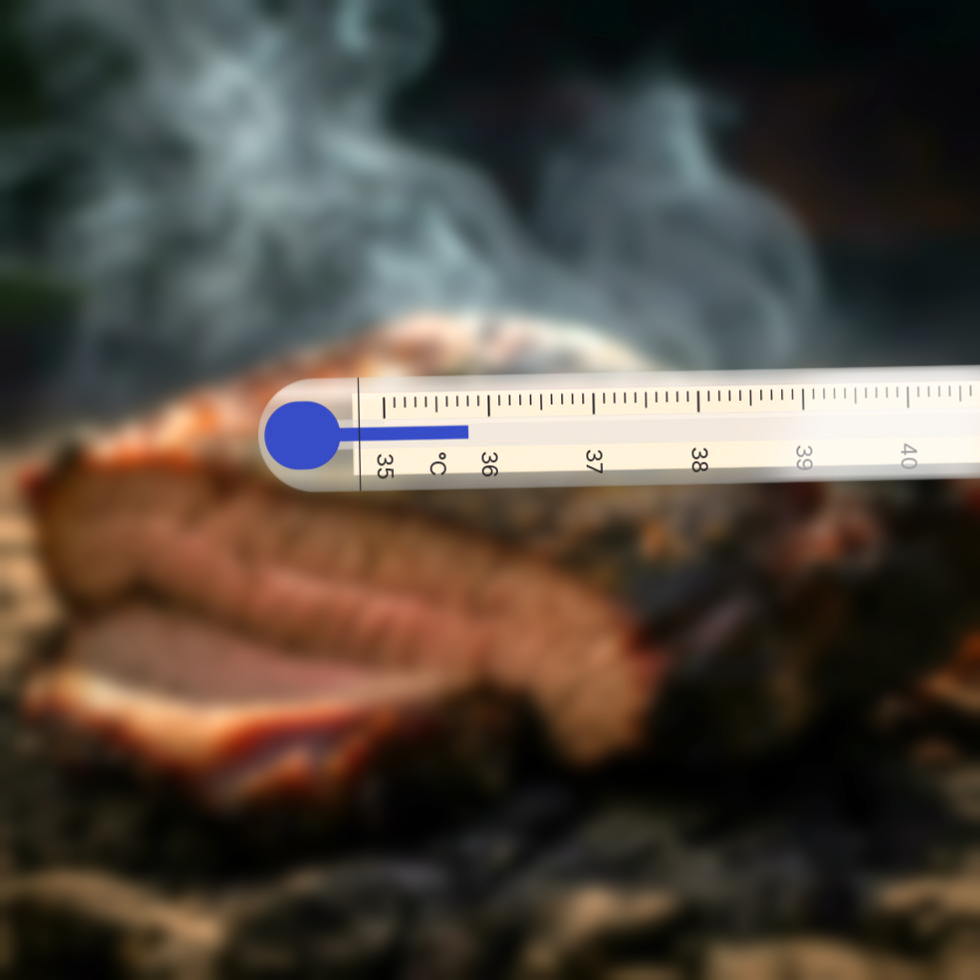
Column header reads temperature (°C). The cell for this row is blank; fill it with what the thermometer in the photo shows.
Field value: 35.8 °C
